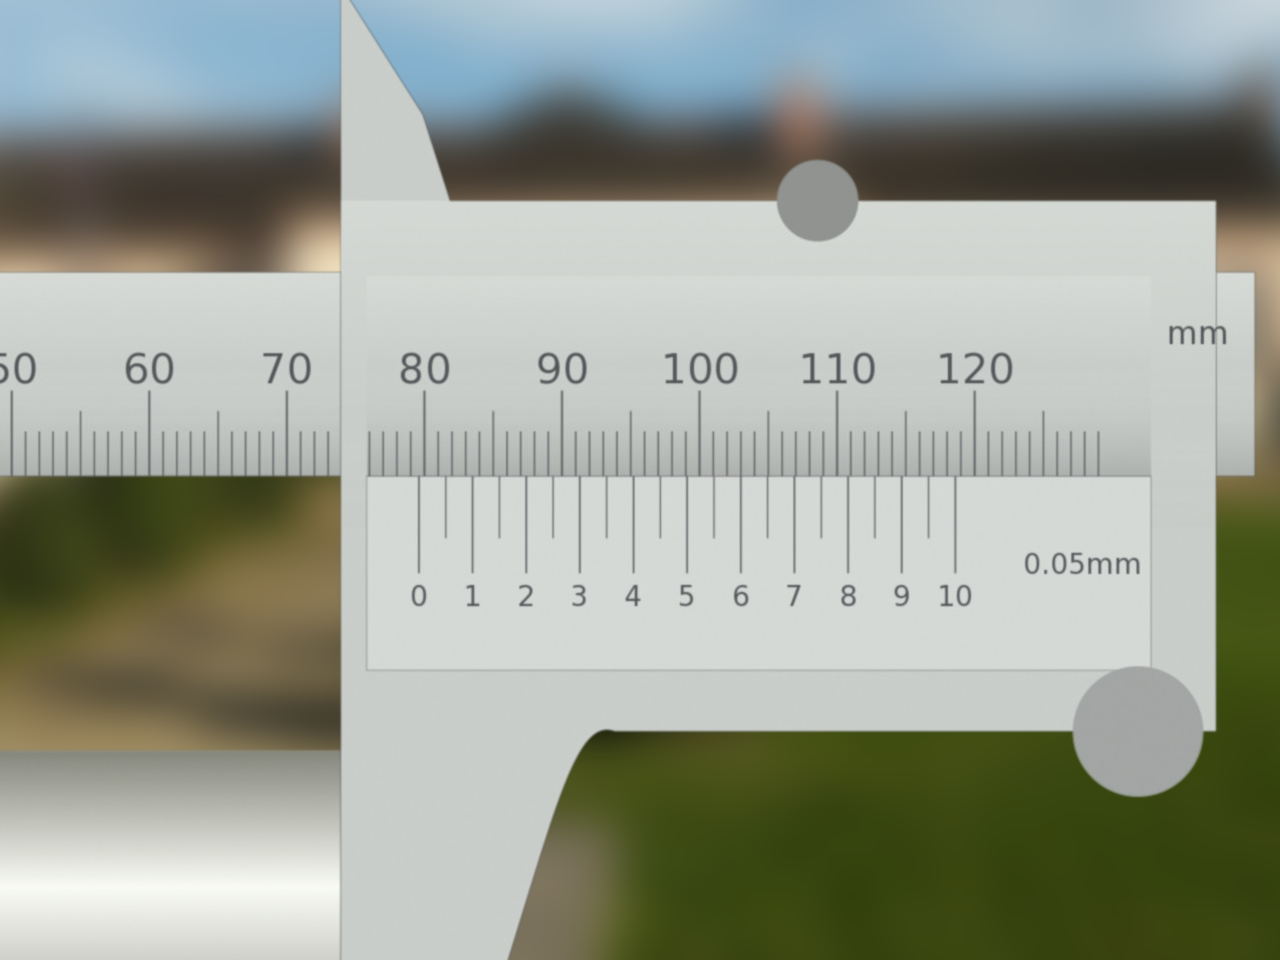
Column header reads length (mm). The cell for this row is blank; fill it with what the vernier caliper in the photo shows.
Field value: 79.6 mm
